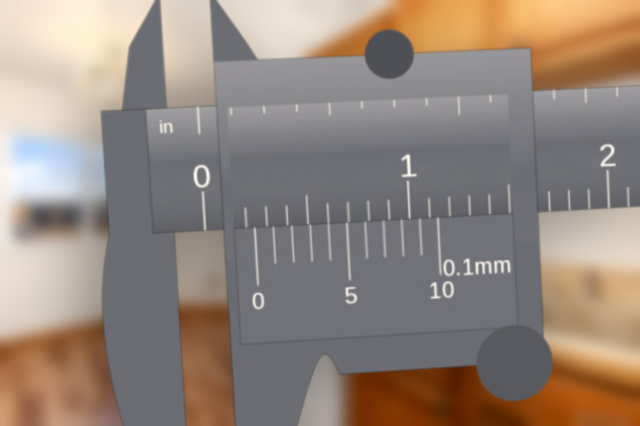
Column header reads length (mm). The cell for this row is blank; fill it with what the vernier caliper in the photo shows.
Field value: 2.4 mm
